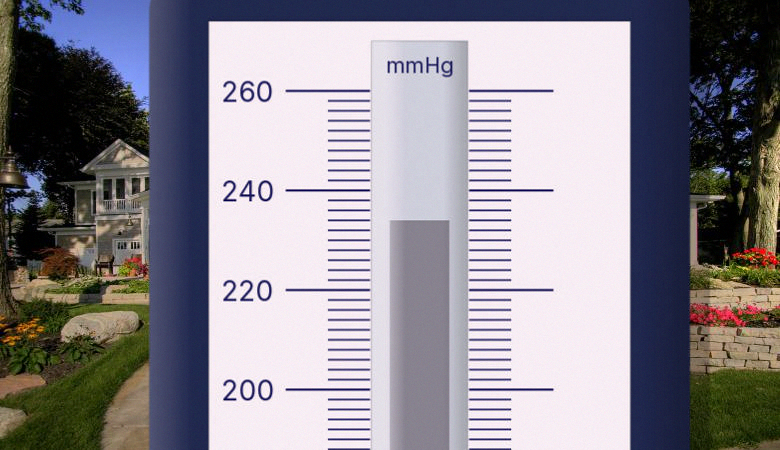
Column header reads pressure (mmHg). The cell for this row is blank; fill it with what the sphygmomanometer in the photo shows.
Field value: 234 mmHg
